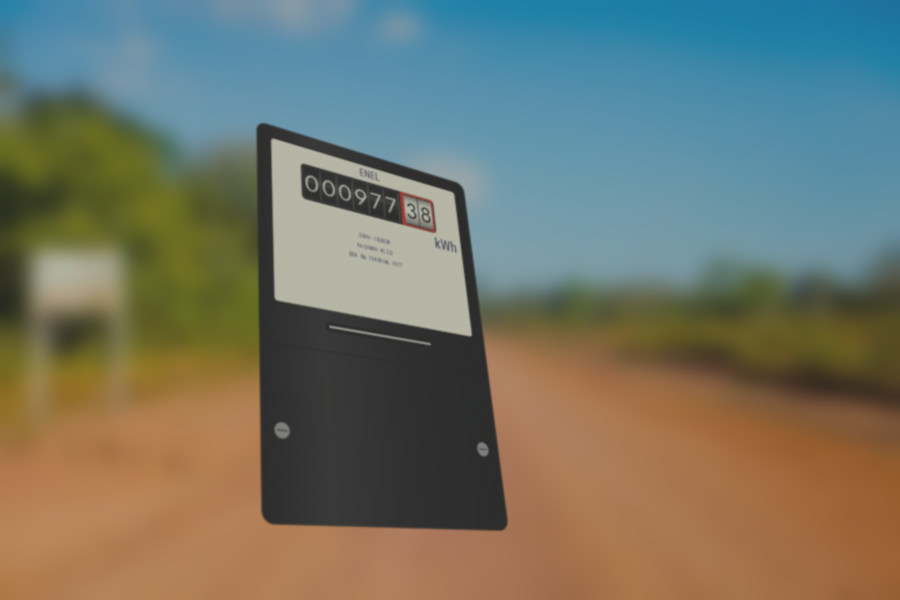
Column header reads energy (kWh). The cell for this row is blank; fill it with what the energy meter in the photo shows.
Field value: 977.38 kWh
